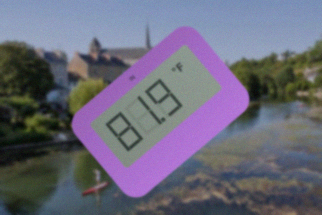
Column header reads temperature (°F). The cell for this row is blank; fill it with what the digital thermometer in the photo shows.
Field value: 81.9 °F
